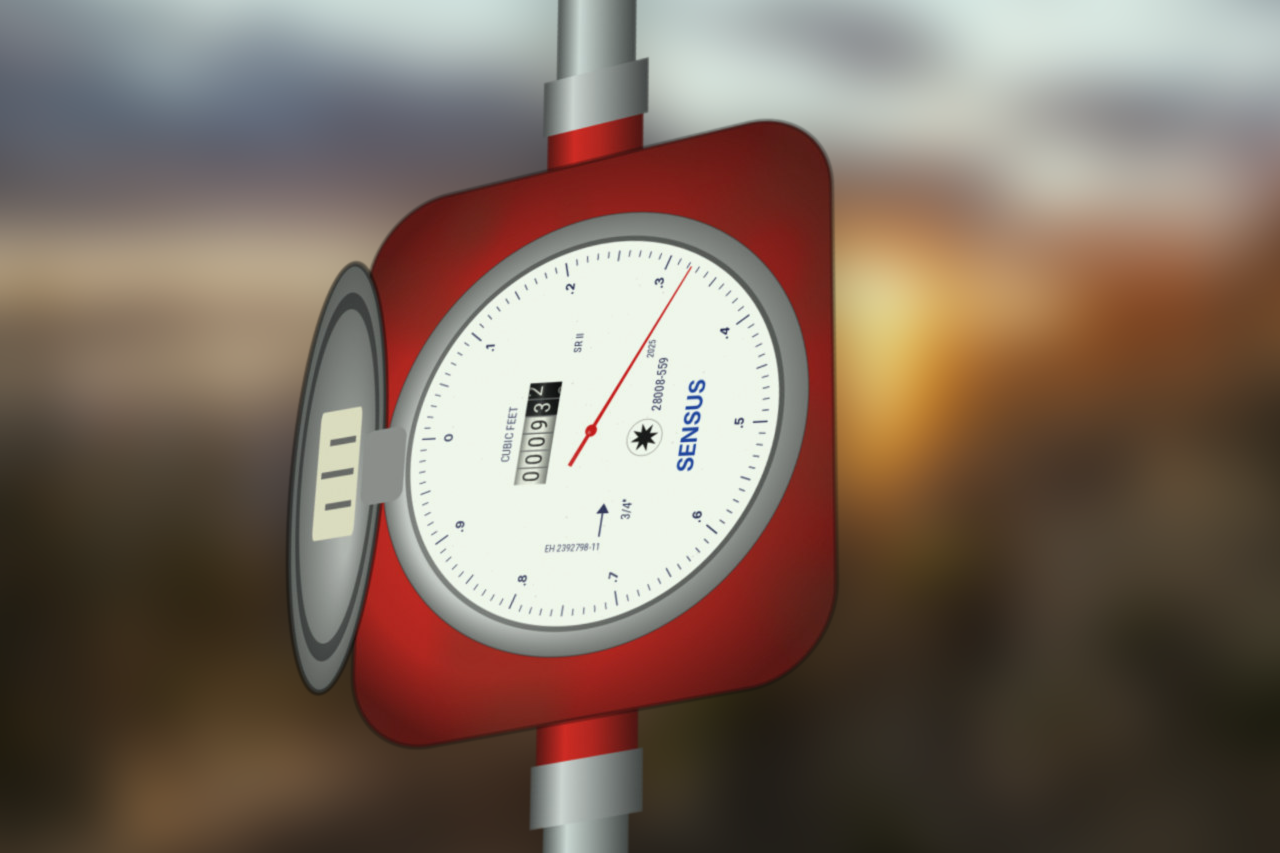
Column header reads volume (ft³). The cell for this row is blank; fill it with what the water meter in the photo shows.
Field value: 932.32 ft³
